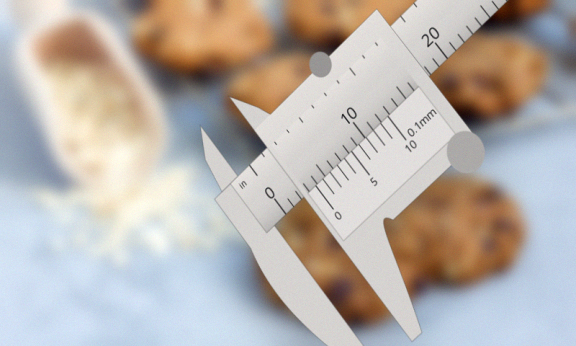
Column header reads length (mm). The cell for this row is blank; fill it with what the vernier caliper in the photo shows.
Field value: 3.8 mm
